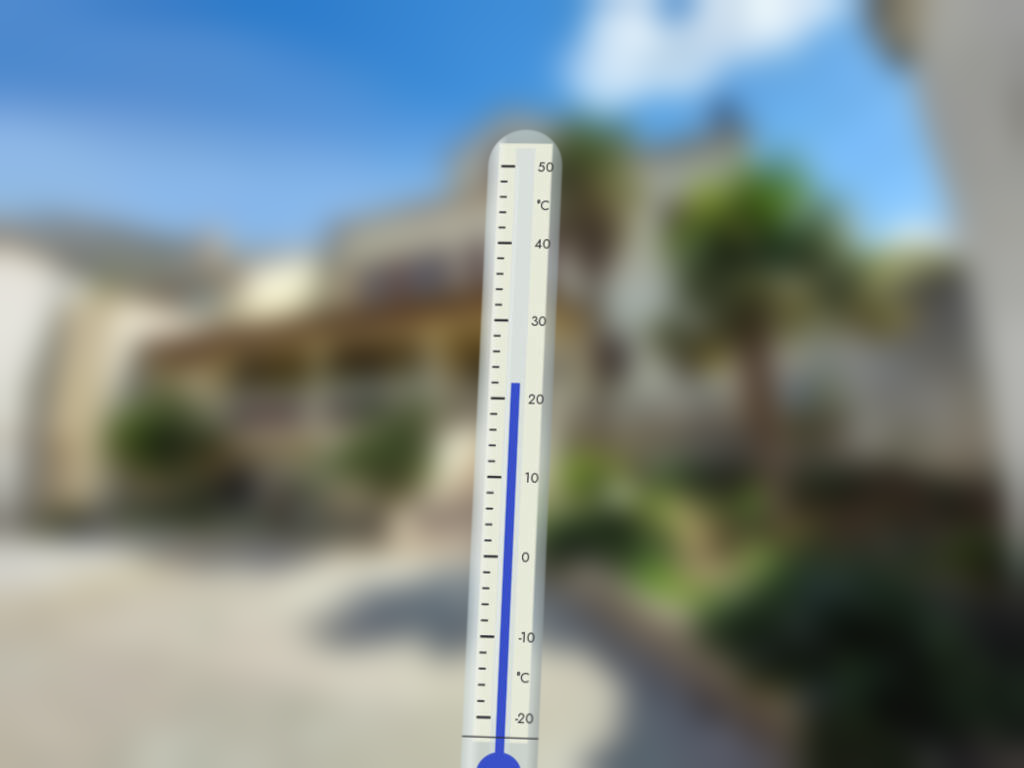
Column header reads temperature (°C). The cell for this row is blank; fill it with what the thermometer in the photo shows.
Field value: 22 °C
